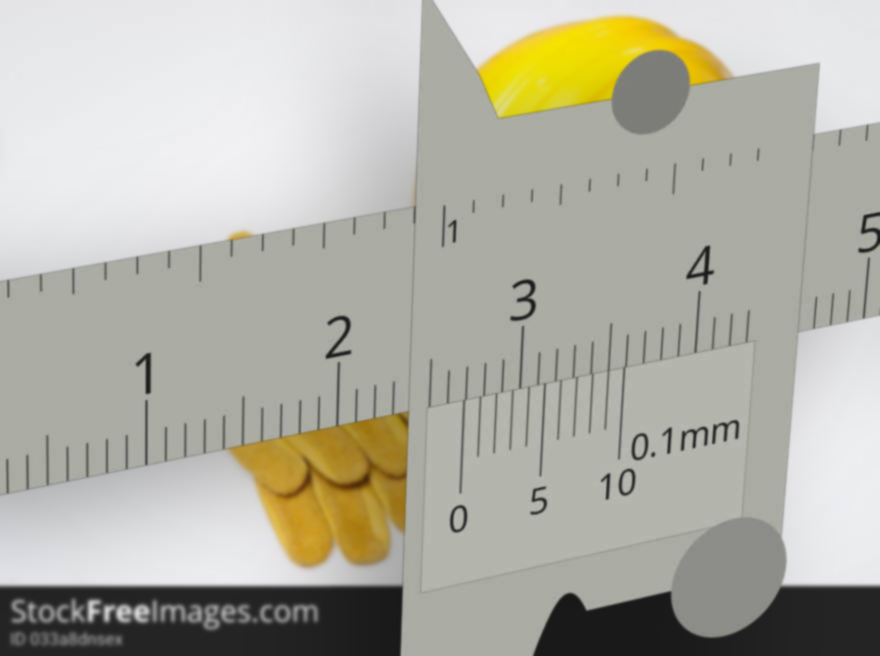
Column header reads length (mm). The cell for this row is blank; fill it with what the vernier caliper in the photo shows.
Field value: 26.9 mm
